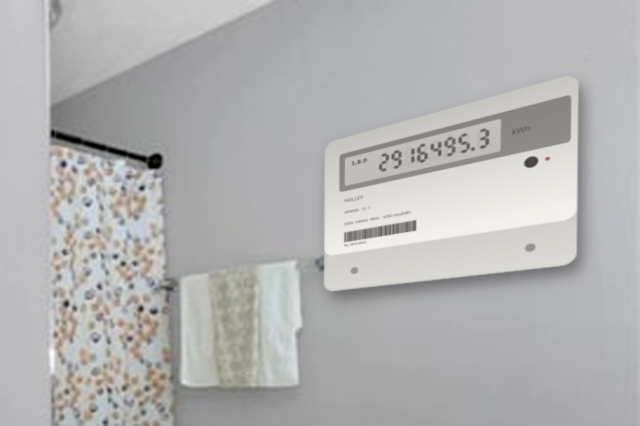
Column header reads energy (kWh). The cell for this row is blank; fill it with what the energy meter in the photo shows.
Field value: 2916495.3 kWh
